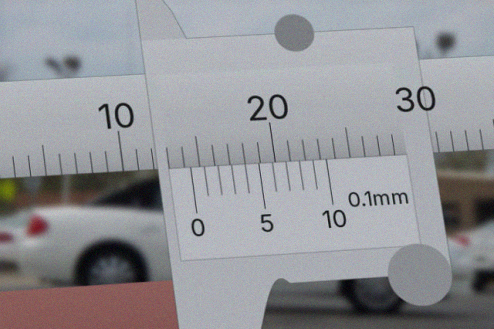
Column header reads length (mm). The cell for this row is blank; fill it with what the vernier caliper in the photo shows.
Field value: 14.4 mm
